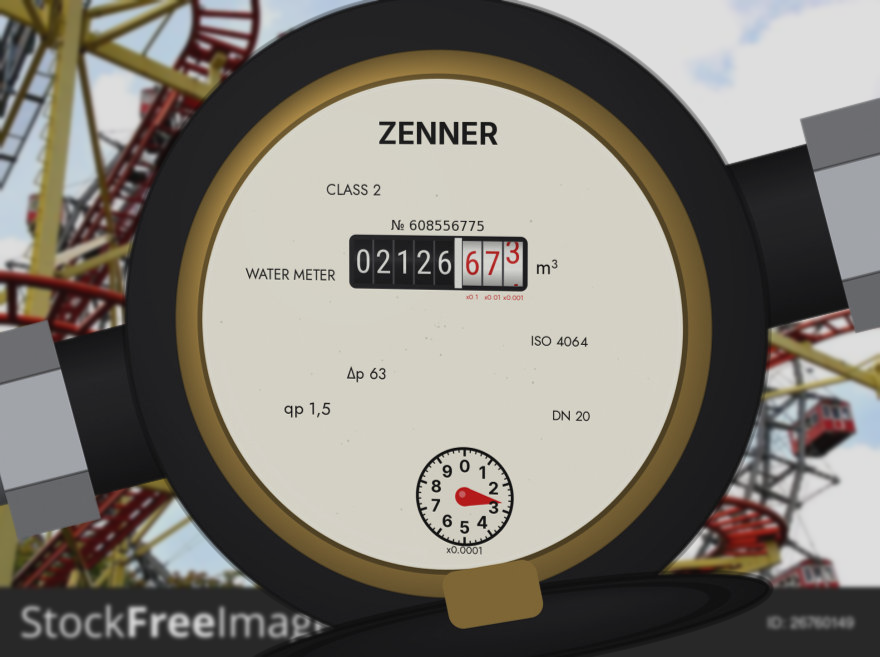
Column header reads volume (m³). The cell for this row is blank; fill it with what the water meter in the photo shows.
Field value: 2126.6732 m³
